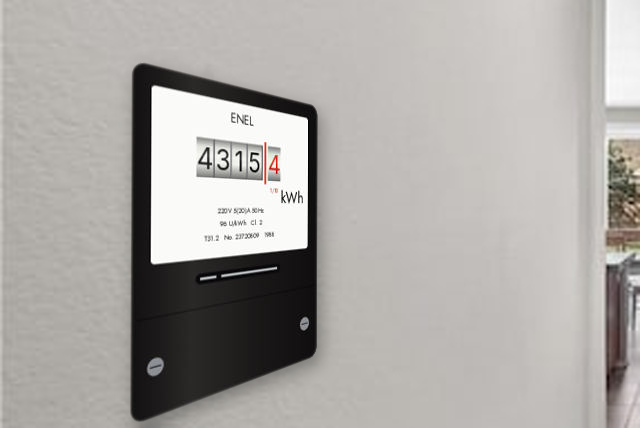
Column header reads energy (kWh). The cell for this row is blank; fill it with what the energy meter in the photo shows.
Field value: 4315.4 kWh
